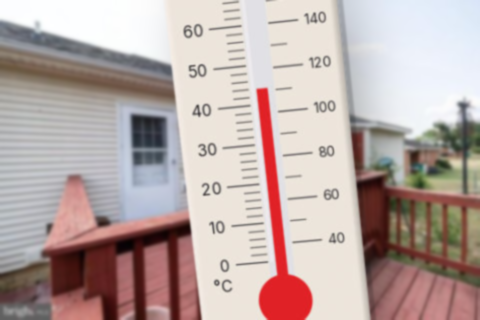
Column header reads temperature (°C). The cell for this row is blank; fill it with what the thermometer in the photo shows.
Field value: 44 °C
